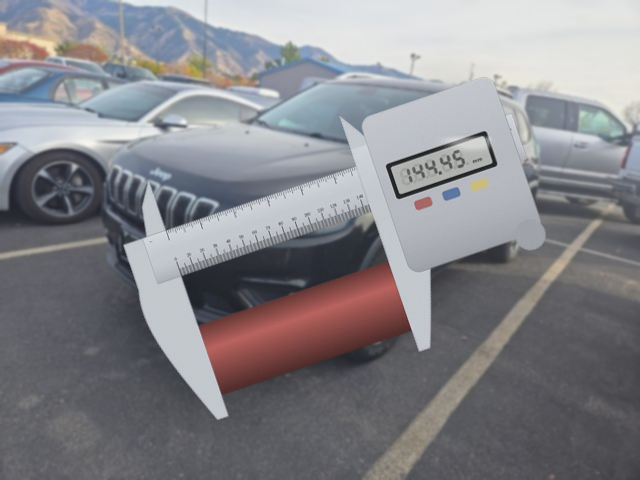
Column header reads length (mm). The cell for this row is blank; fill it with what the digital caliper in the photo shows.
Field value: 144.45 mm
